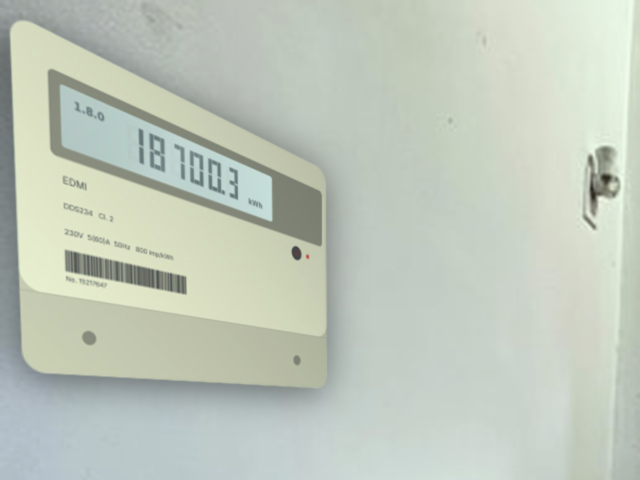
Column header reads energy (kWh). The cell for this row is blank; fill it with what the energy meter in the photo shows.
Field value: 18700.3 kWh
